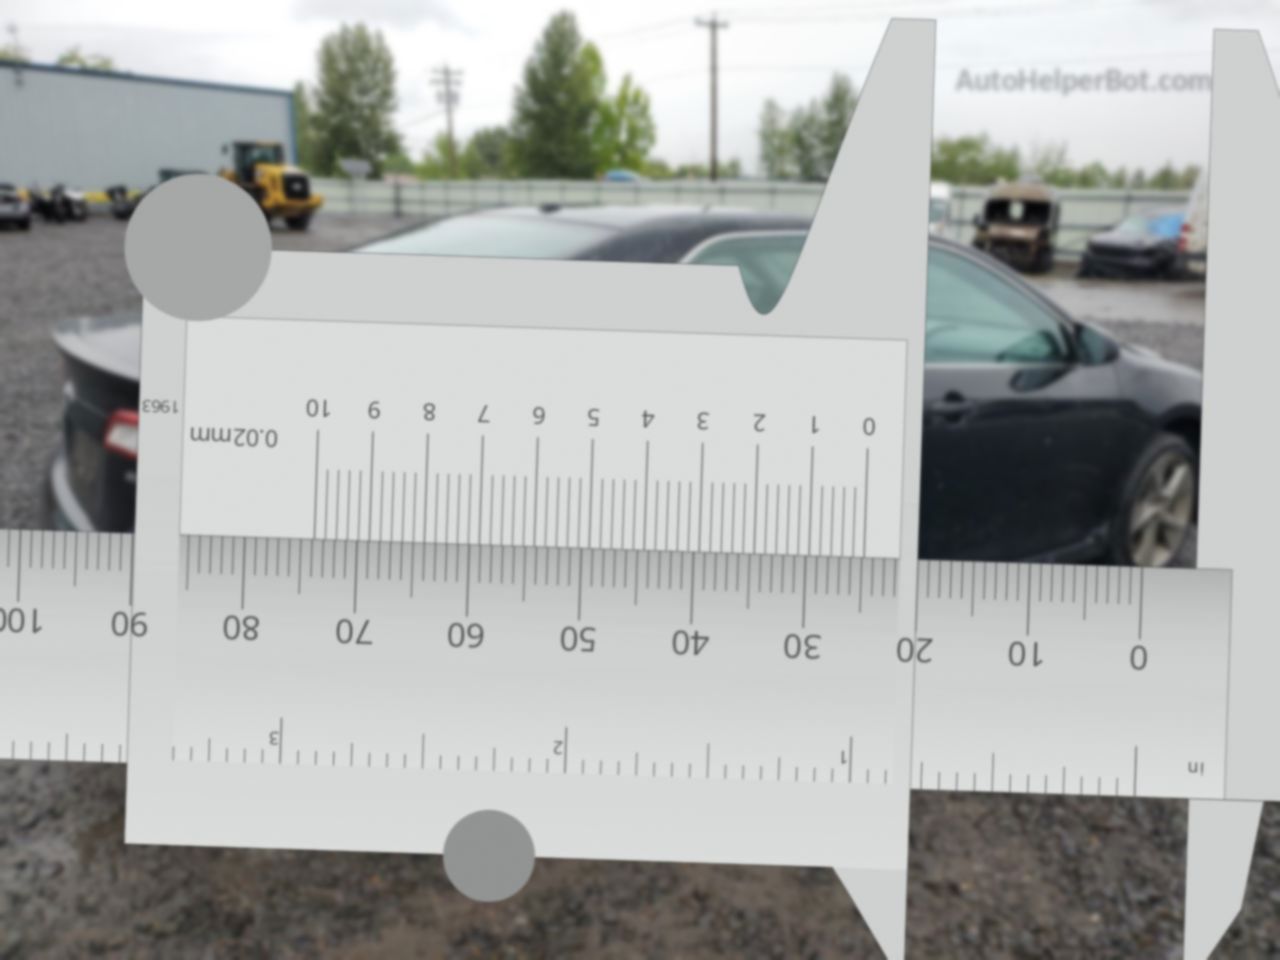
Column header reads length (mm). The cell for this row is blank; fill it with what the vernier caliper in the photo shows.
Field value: 24.8 mm
